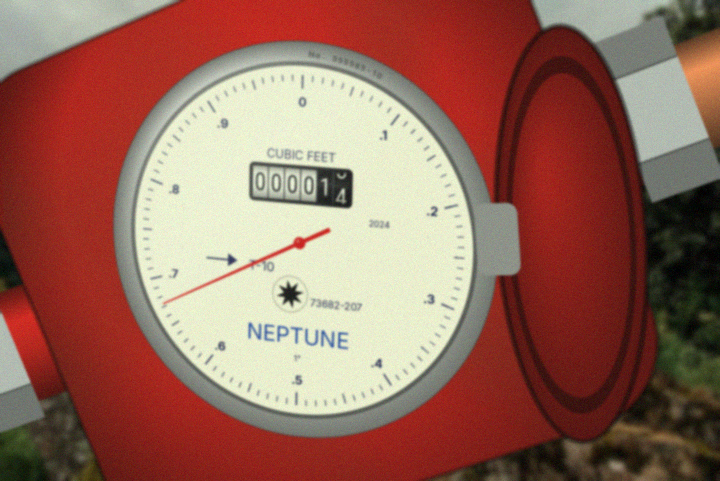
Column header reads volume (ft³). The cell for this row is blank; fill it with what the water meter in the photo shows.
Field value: 13.67 ft³
